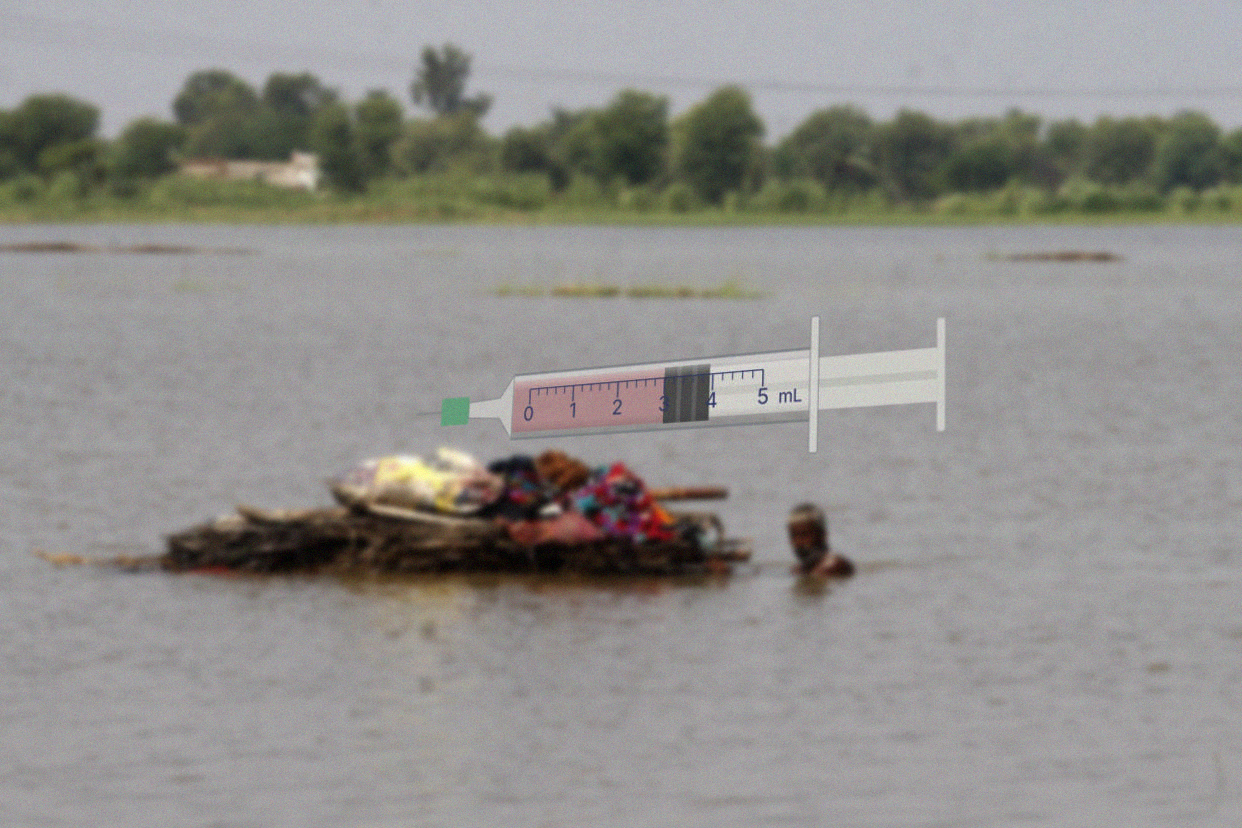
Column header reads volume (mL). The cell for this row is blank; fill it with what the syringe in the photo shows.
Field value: 3 mL
